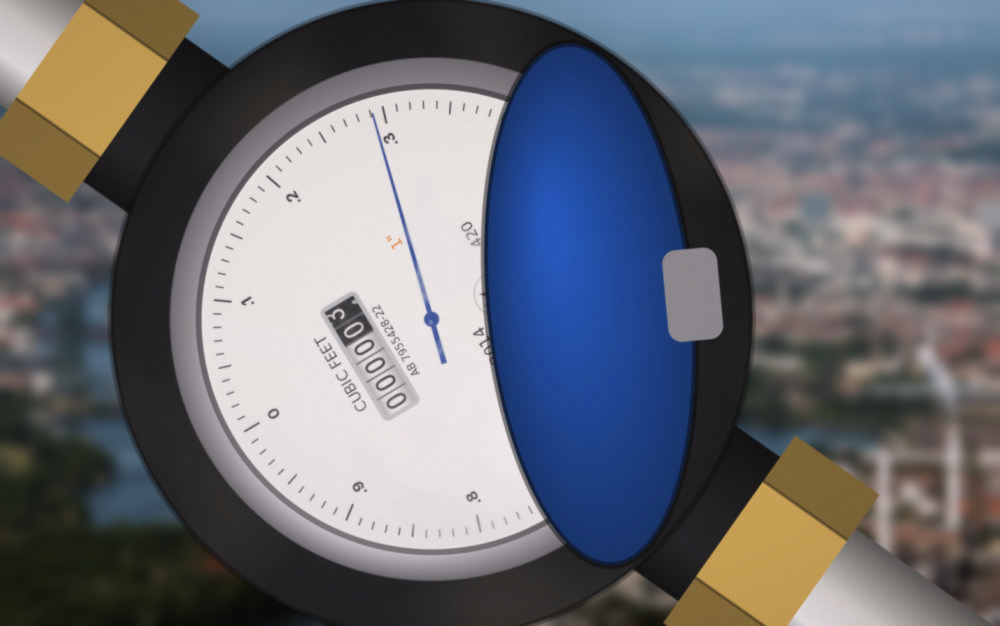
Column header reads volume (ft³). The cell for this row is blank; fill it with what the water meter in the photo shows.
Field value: 3.29 ft³
